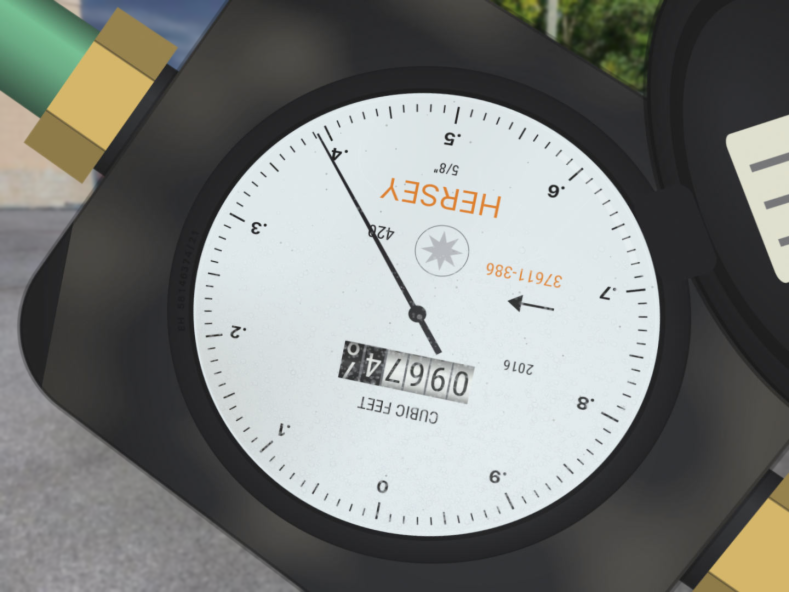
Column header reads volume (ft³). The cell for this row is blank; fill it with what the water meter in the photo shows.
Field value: 96747.39 ft³
